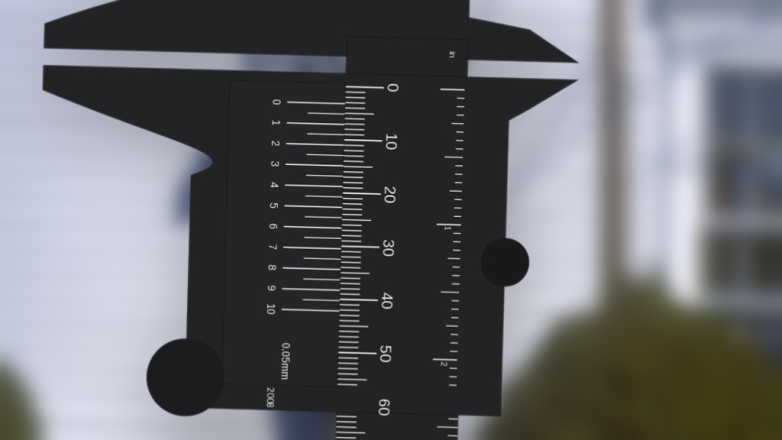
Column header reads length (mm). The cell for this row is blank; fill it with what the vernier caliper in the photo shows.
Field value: 3.2 mm
